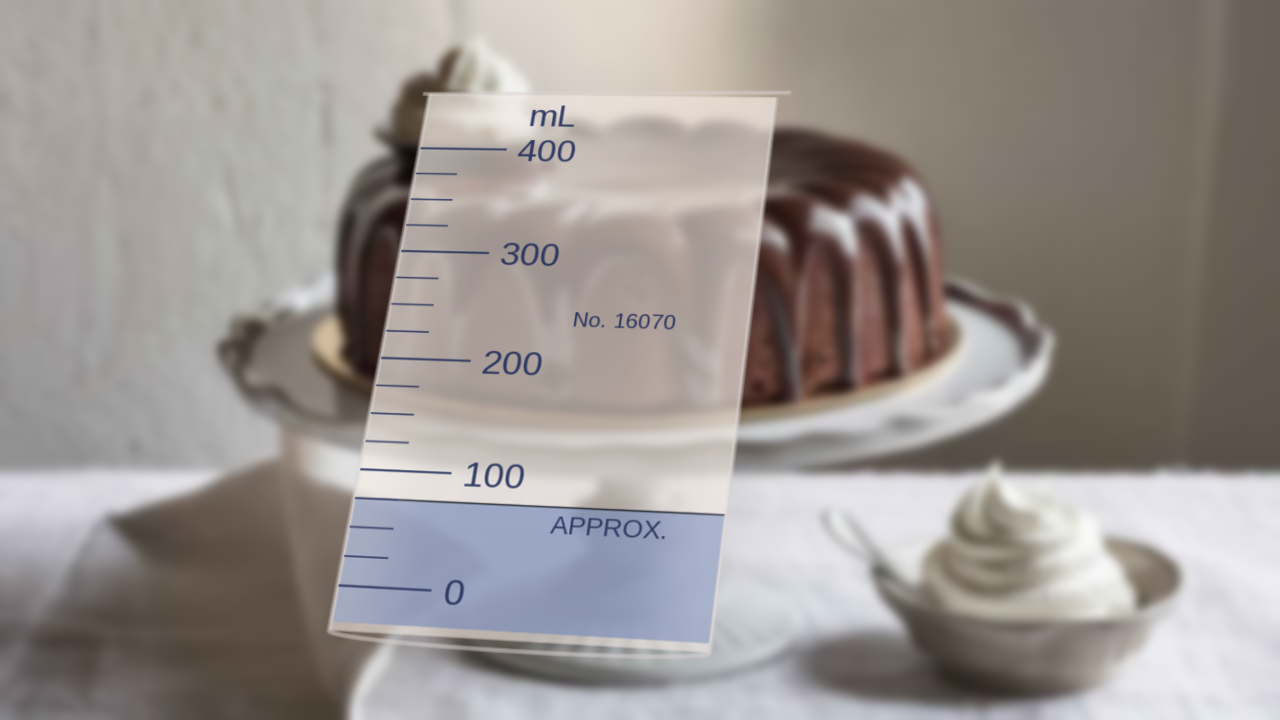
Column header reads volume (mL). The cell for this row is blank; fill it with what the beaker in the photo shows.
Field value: 75 mL
